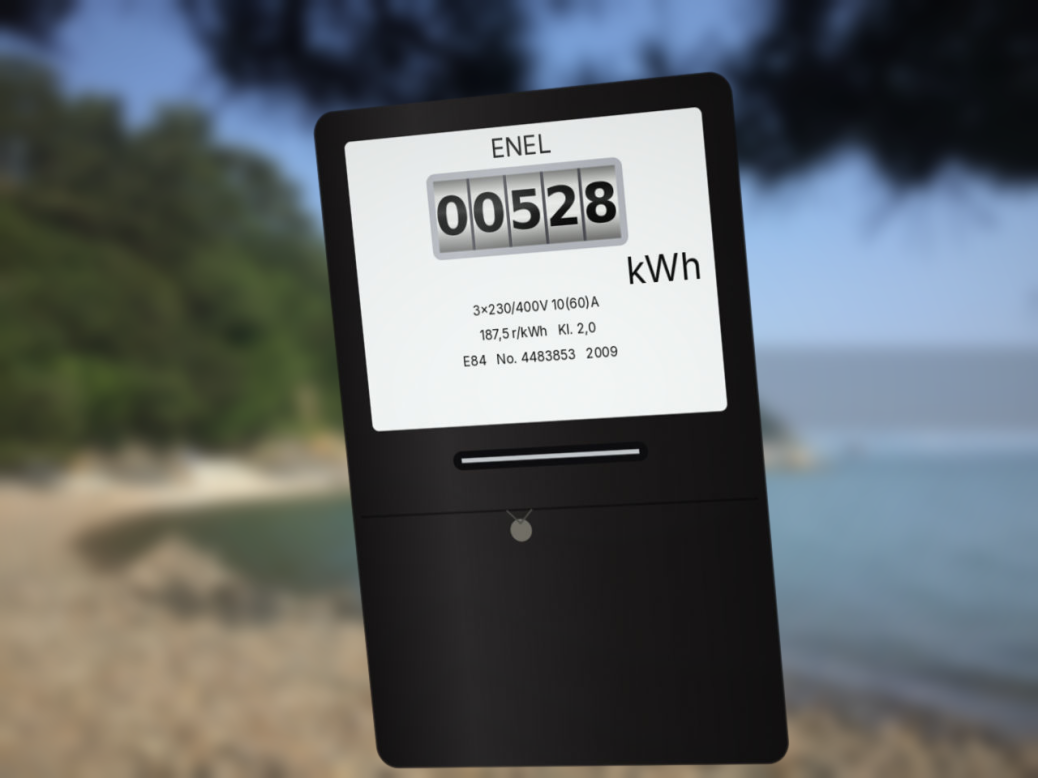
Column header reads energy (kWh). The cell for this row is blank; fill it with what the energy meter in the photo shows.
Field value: 528 kWh
